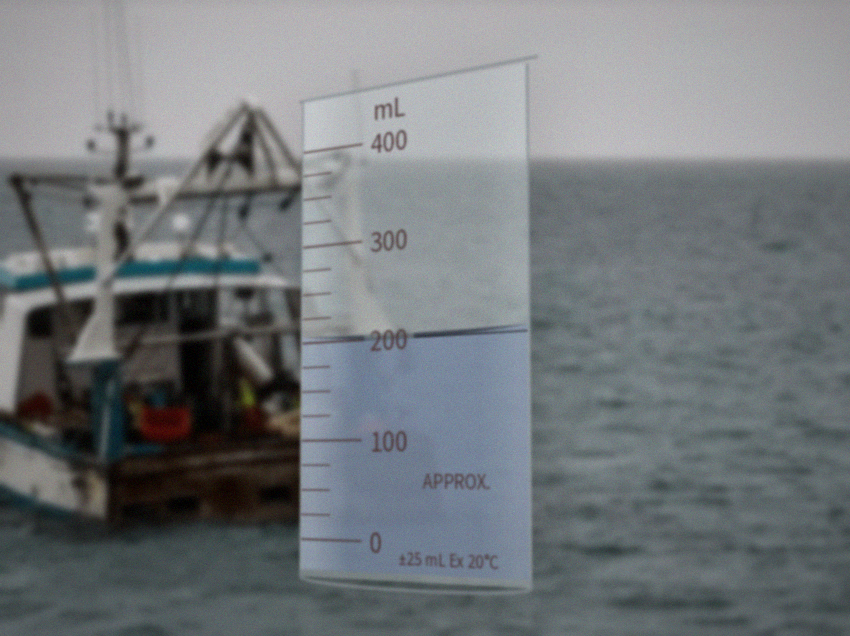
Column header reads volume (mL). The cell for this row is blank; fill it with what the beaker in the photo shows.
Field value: 200 mL
